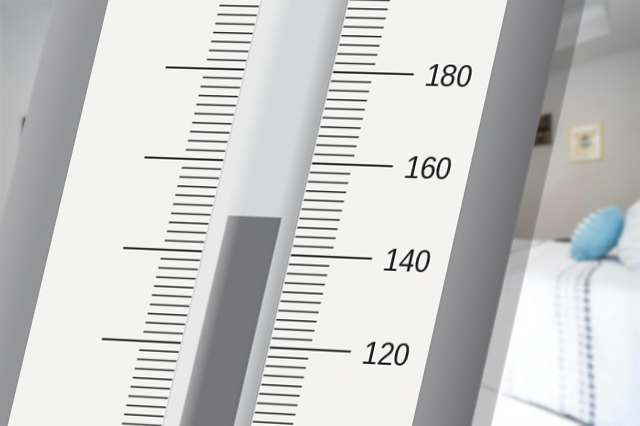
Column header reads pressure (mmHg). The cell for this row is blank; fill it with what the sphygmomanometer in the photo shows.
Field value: 148 mmHg
